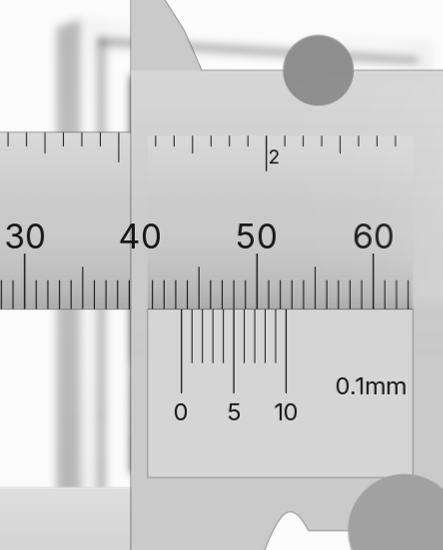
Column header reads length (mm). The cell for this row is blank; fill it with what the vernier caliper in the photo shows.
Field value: 43.5 mm
